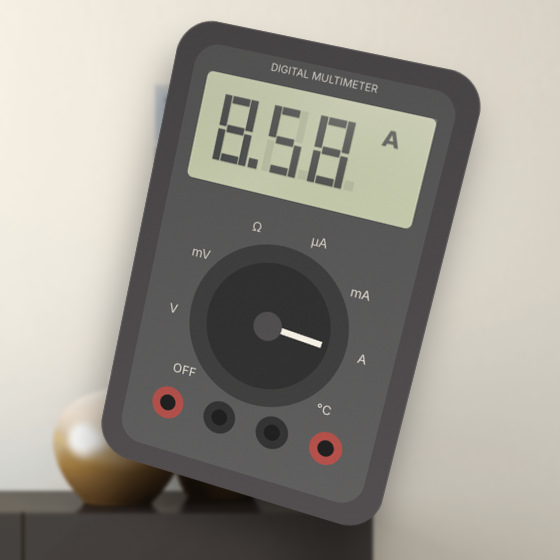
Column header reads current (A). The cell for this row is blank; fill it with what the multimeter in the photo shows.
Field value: 8.58 A
